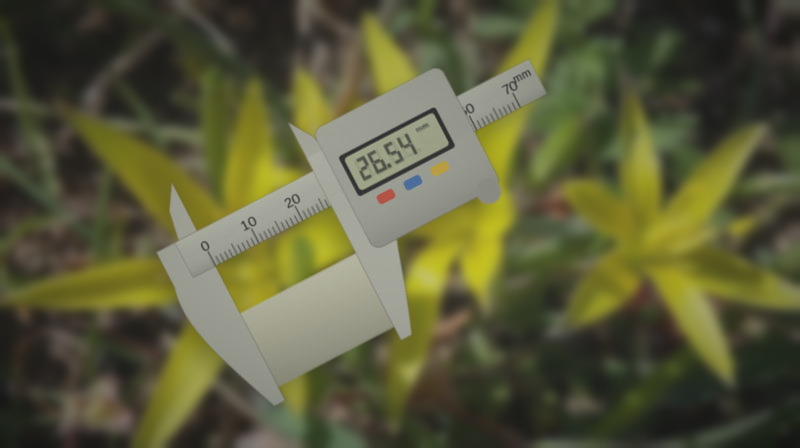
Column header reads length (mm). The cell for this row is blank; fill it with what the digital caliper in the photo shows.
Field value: 26.54 mm
